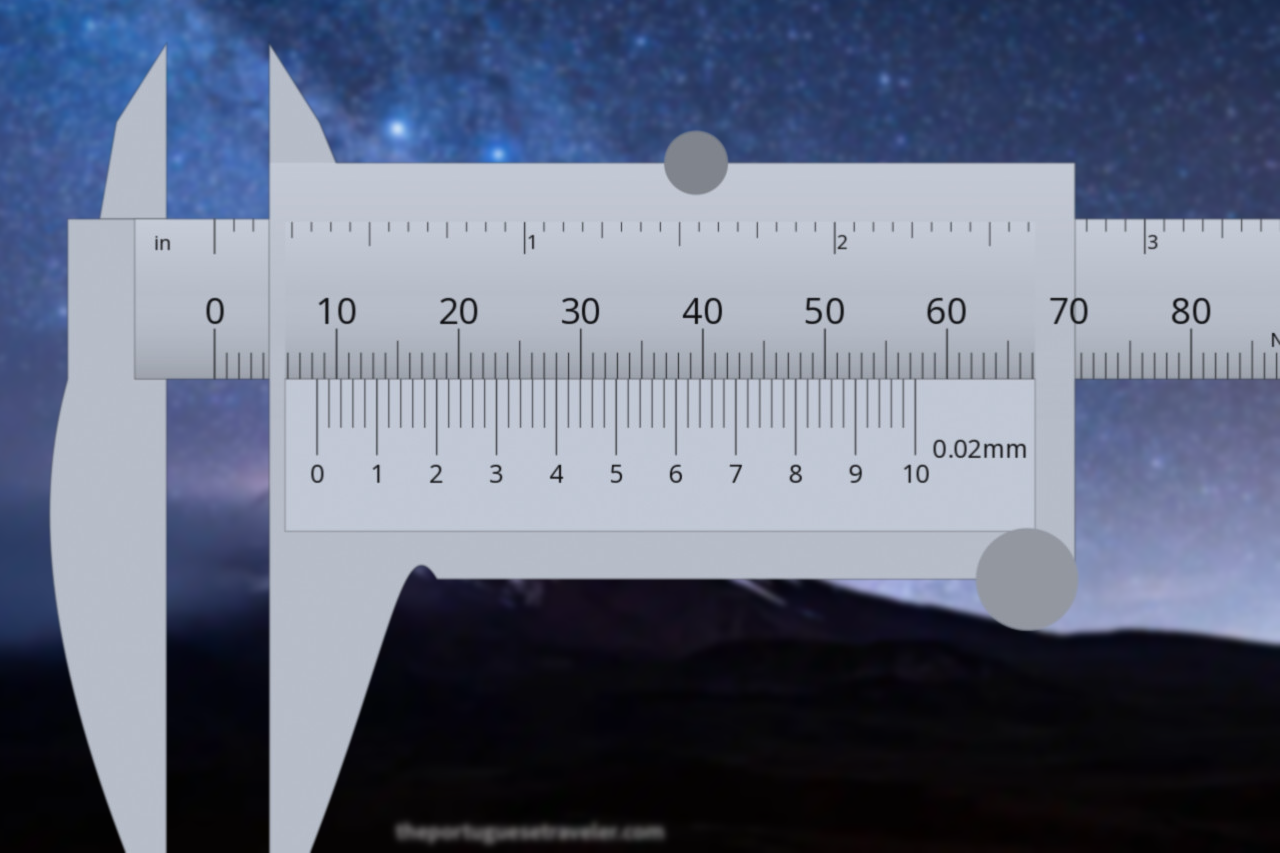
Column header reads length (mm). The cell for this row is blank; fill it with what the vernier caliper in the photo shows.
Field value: 8.4 mm
